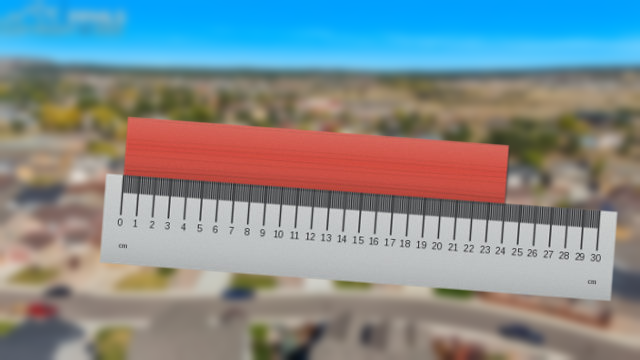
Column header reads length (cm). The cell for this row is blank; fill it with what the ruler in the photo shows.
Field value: 24 cm
